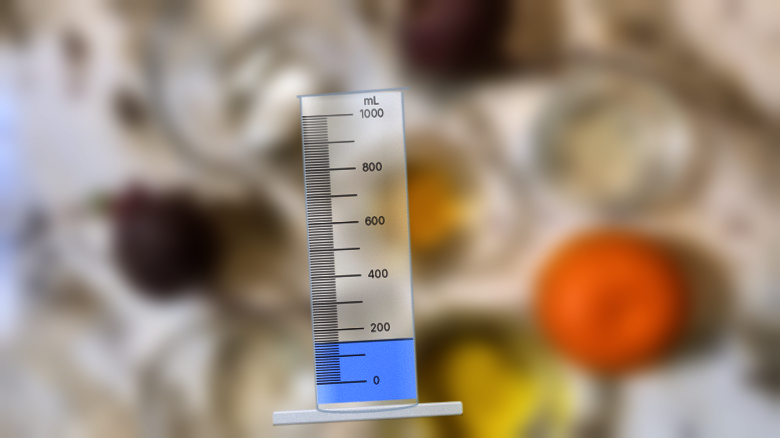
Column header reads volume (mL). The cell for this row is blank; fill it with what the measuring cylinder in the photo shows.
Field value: 150 mL
